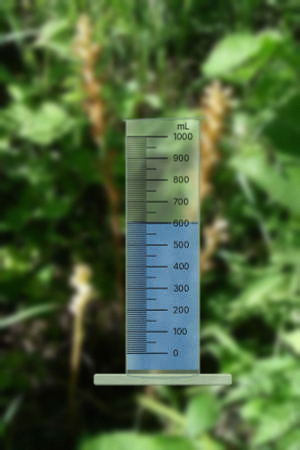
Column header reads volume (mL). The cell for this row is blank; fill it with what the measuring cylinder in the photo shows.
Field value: 600 mL
